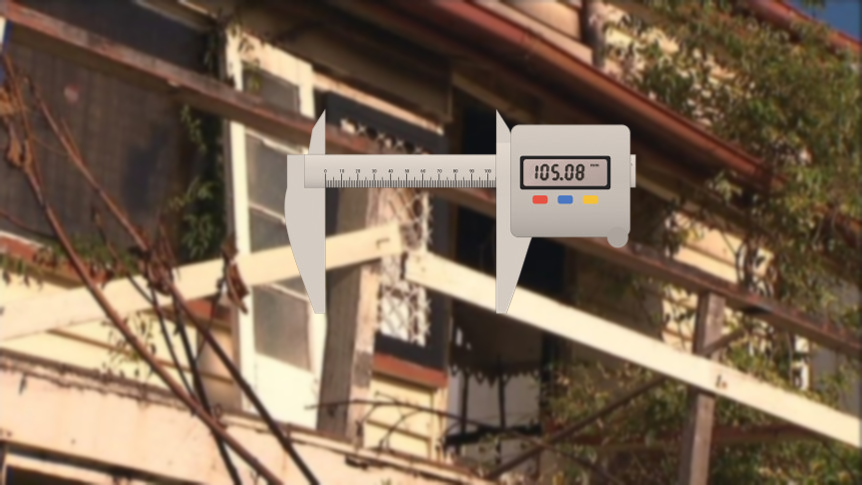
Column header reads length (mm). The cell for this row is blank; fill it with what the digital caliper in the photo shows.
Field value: 105.08 mm
